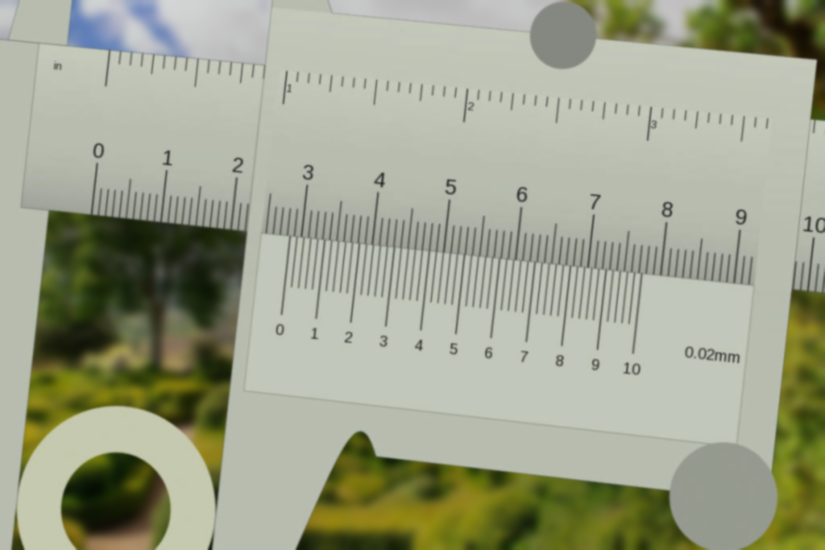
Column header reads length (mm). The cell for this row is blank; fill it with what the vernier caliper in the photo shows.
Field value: 28.4 mm
